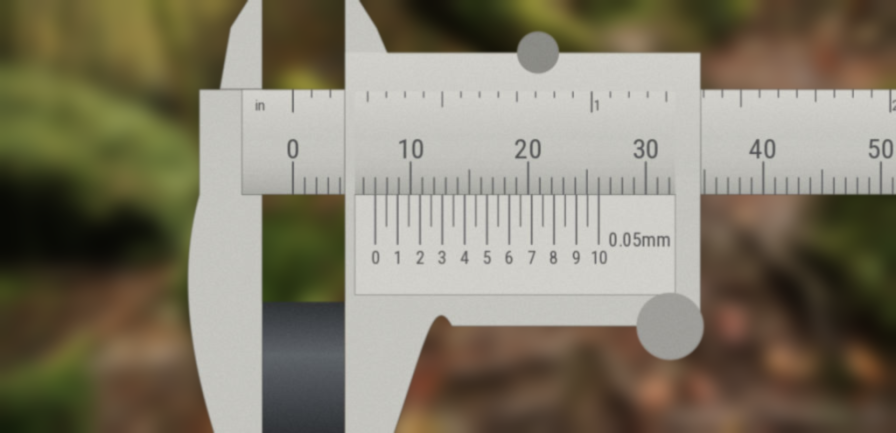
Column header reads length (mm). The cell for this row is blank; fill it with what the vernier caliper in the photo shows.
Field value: 7.0 mm
